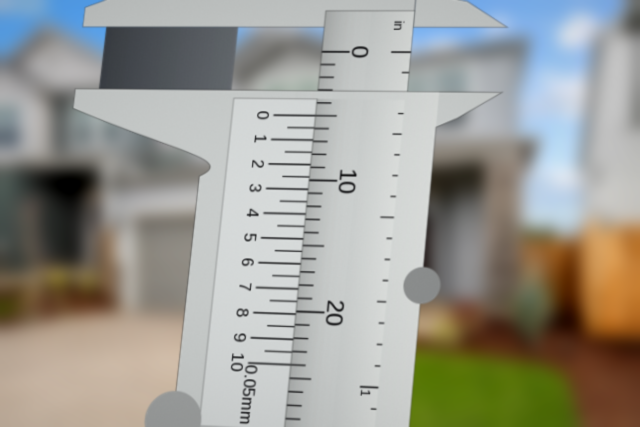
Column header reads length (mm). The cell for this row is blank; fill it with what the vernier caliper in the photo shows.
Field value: 5.0 mm
